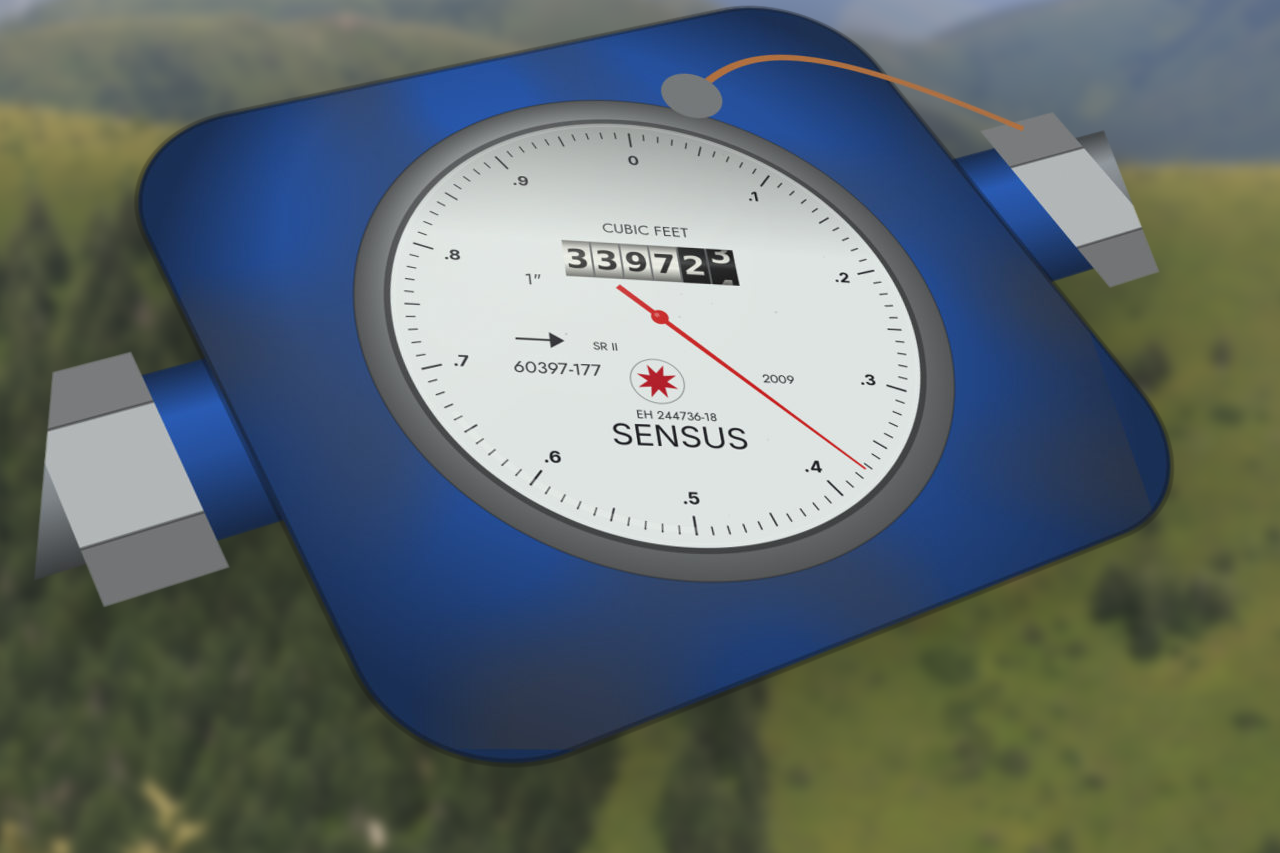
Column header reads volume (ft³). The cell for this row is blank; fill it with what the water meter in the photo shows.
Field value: 339723.37 ft³
